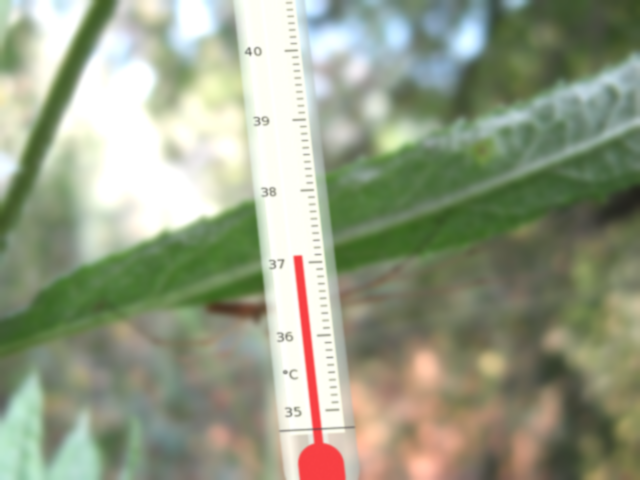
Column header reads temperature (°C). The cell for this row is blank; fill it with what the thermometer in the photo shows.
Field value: 37.1 °C
